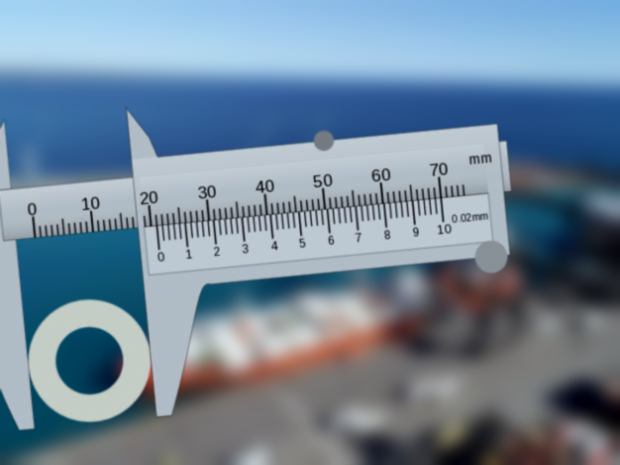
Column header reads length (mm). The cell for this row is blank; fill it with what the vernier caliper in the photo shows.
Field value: 21.0 mm
